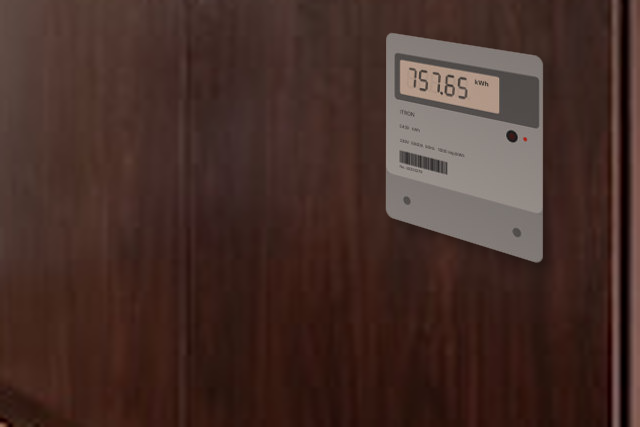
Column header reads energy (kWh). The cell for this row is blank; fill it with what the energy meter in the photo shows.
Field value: 757.65 kWh
